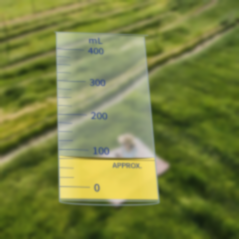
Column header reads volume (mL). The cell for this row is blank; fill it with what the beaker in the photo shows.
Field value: 75 mL
